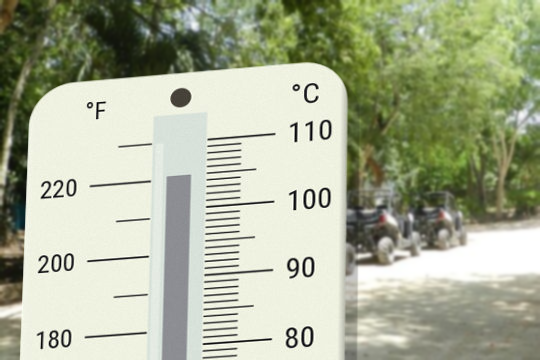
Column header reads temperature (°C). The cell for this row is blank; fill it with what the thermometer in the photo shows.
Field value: 105 °C
